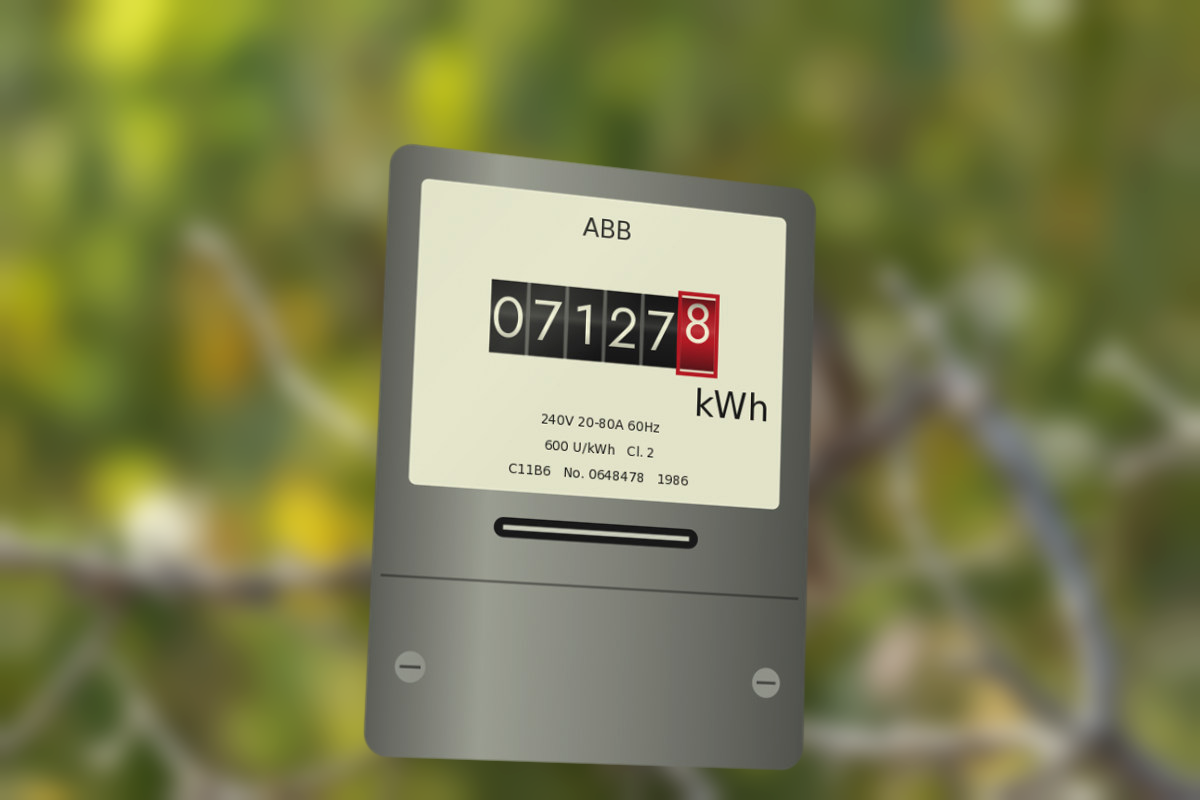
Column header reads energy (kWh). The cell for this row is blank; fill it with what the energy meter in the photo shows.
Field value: 7127.8 kWh
